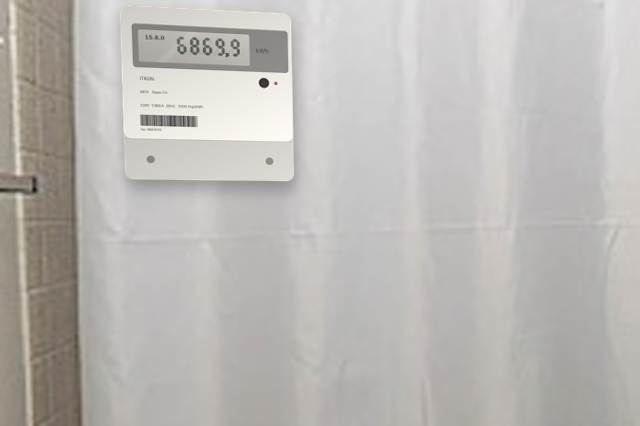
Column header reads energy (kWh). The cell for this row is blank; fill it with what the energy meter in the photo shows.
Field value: 6869.9 kWh
